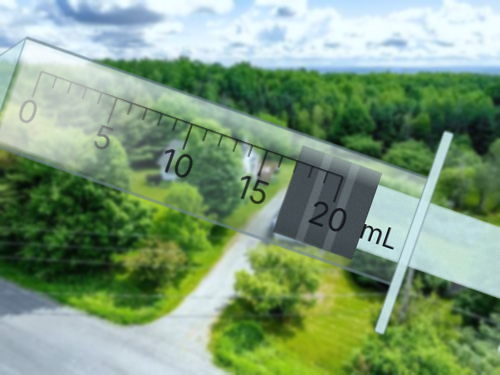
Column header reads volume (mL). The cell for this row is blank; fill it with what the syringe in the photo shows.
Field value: 17 mL
